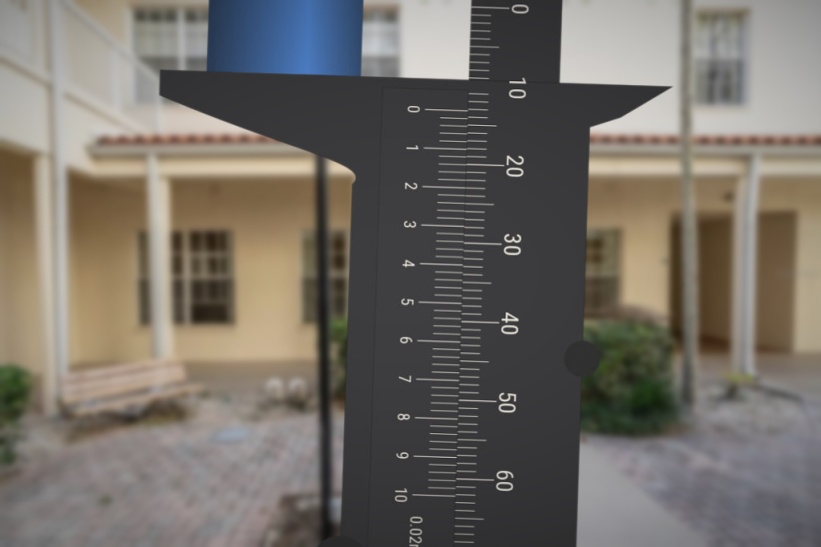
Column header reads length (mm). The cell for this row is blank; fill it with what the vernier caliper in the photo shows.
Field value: 13.2 mm
